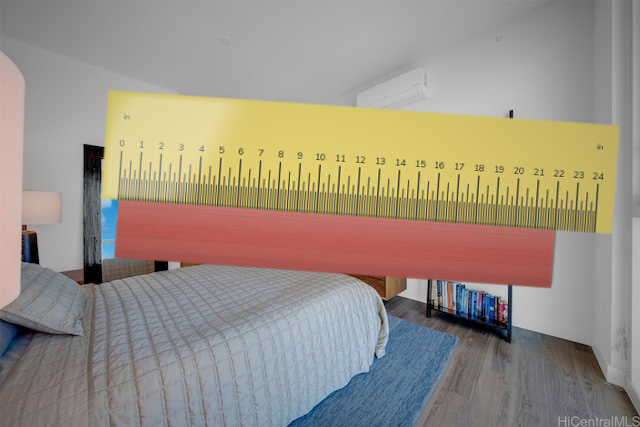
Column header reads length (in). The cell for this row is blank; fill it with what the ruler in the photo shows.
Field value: 22 in
